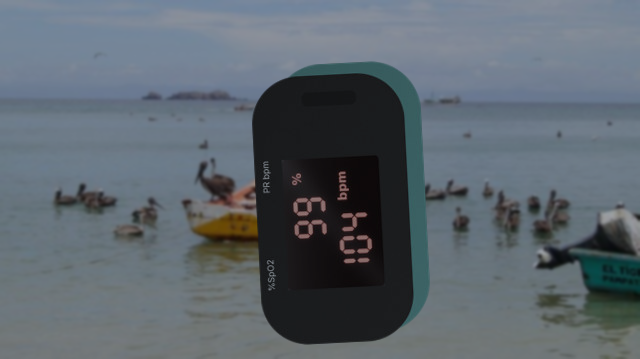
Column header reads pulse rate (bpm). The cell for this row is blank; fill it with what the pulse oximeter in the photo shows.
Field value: 104 bpm
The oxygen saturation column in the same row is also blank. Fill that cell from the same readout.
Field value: 99 %
